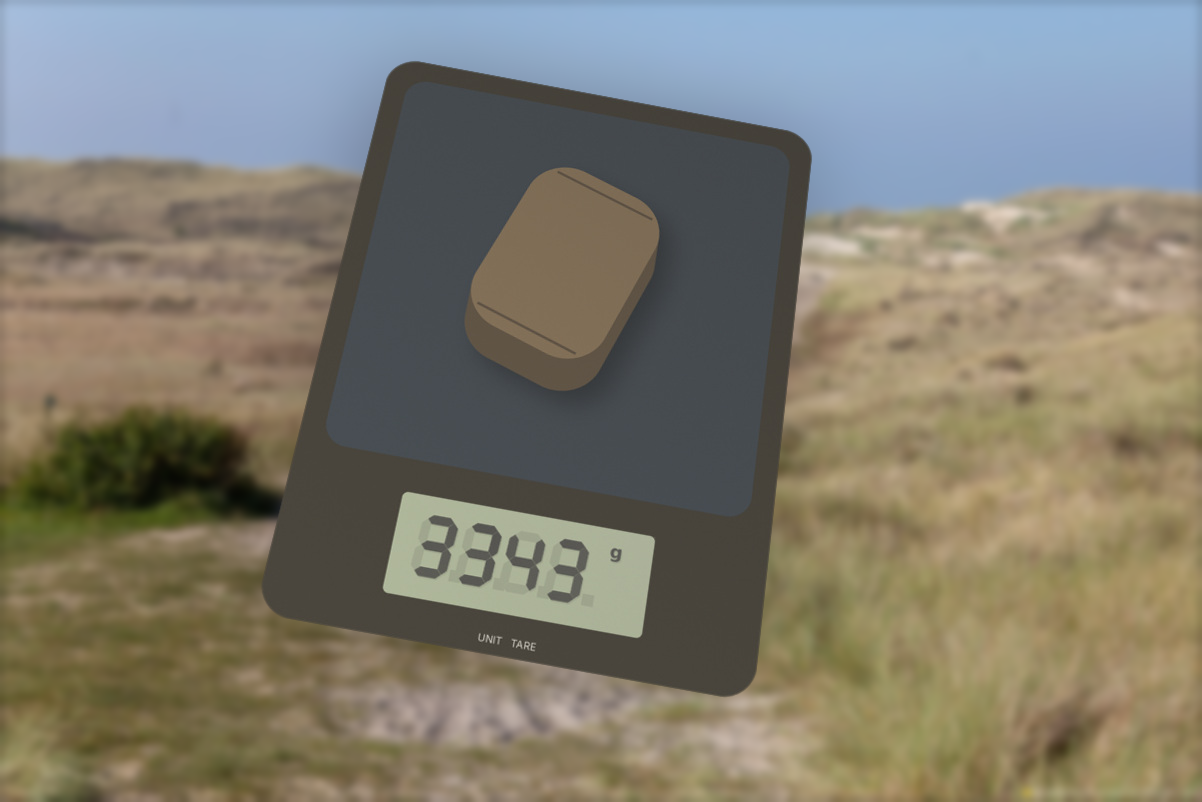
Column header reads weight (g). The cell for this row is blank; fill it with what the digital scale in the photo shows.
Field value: 3343 g
